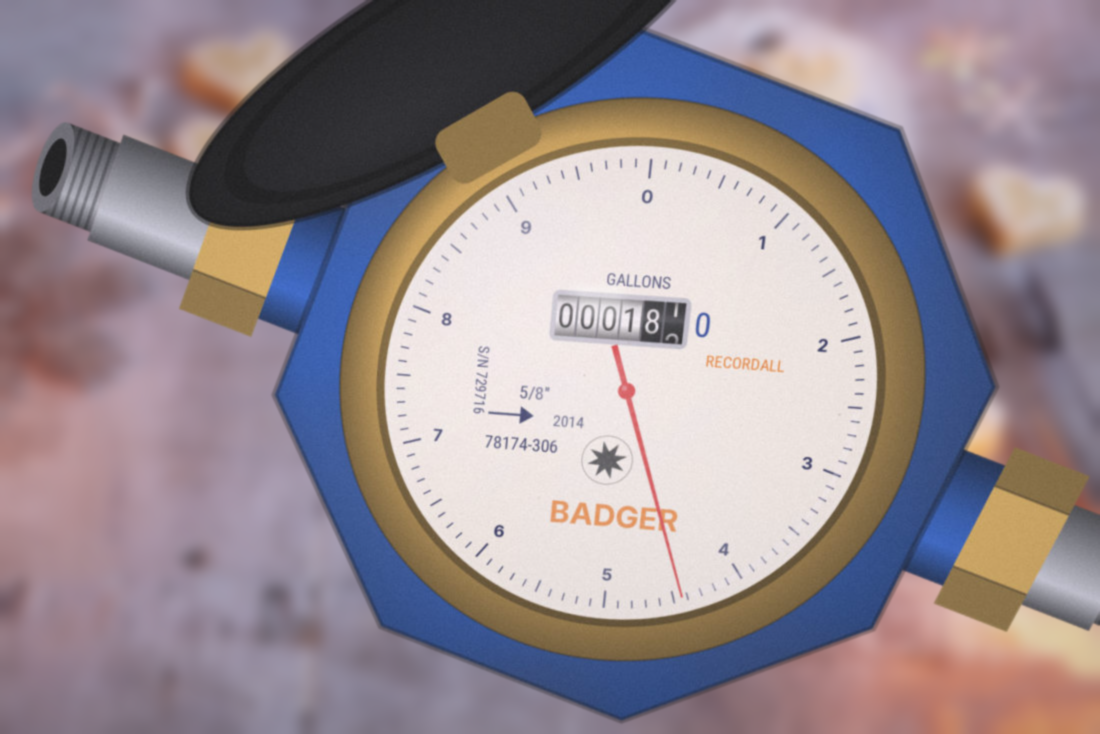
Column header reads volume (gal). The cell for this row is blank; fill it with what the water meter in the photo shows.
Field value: 1814.4 gal
